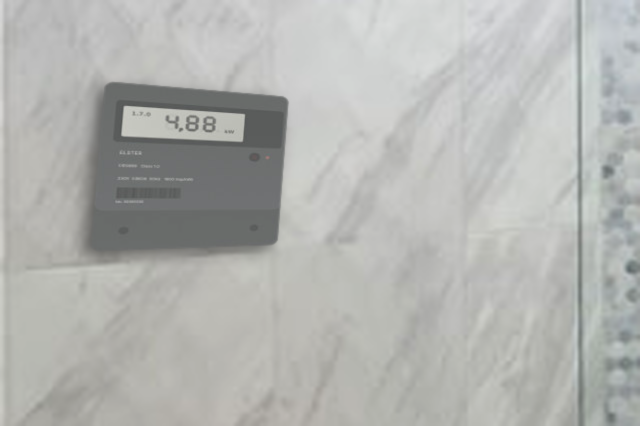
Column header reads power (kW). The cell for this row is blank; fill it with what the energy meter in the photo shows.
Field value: 4.88 kW
